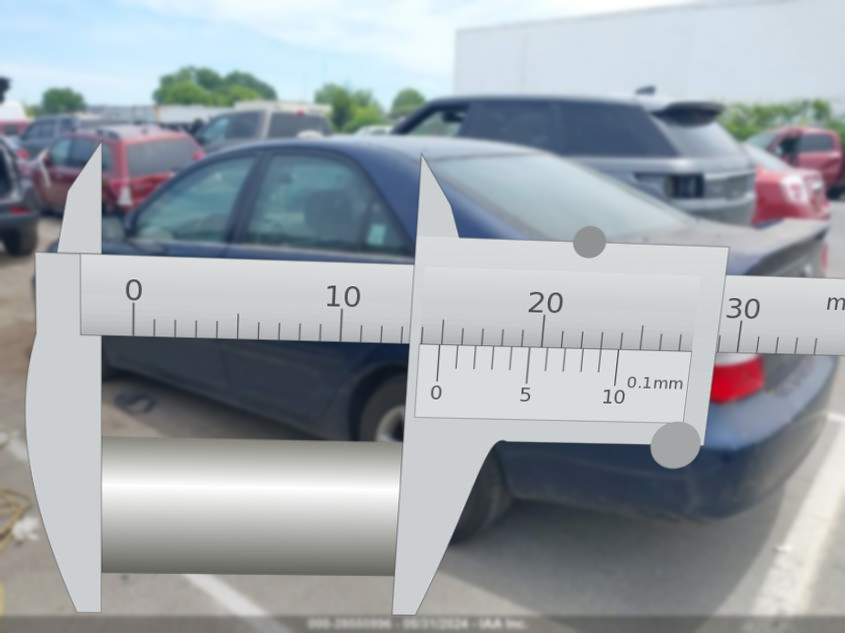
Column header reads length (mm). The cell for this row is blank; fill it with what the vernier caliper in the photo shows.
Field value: 14.9 mm
